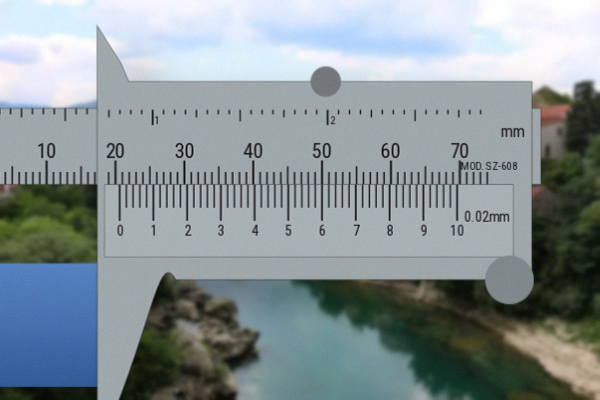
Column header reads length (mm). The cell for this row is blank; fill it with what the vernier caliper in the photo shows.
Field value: 20.6 mm
